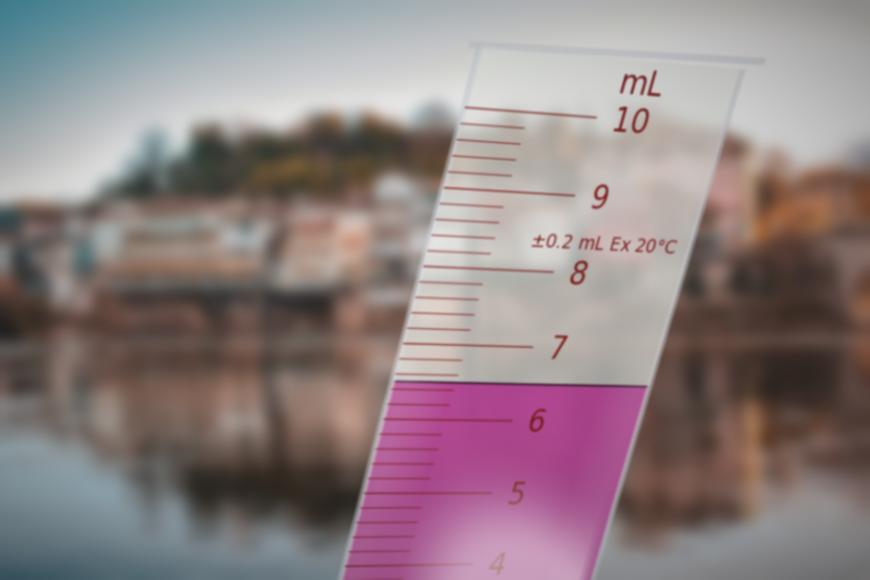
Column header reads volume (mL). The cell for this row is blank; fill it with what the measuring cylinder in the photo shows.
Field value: 6.5 mL
